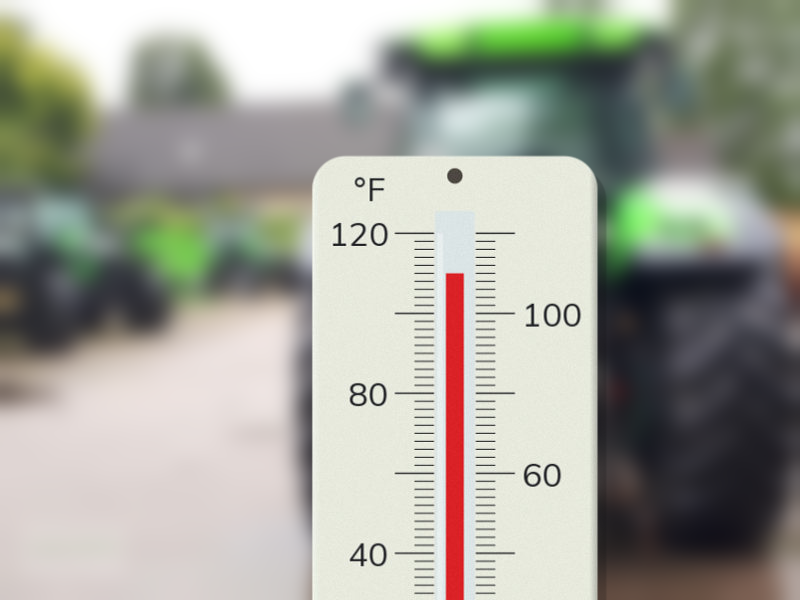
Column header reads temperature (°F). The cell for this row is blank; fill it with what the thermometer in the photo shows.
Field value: 110 °F
